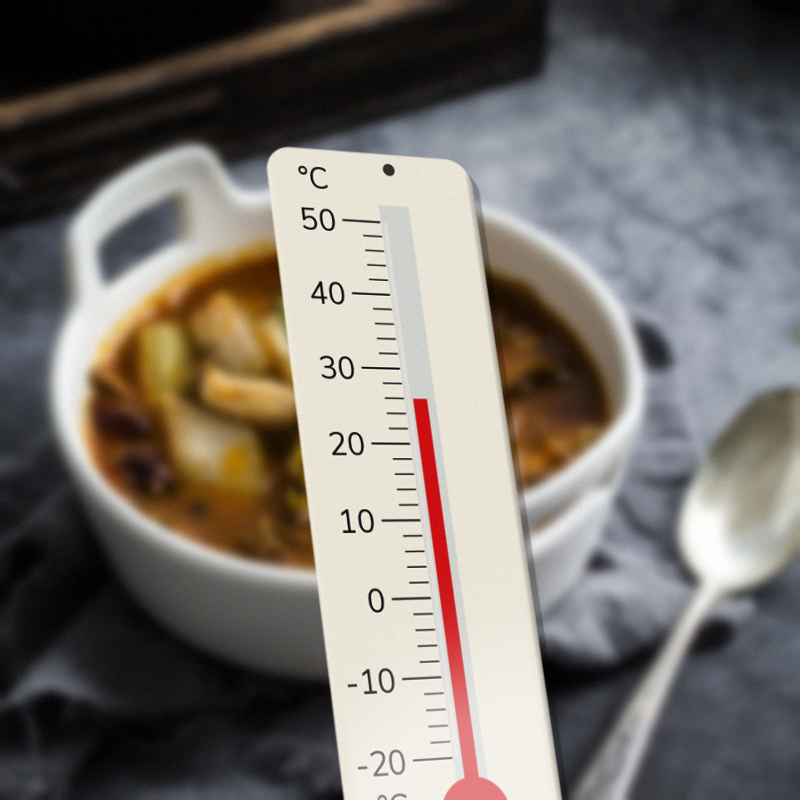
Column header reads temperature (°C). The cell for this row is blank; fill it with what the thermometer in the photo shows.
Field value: 26 °C
